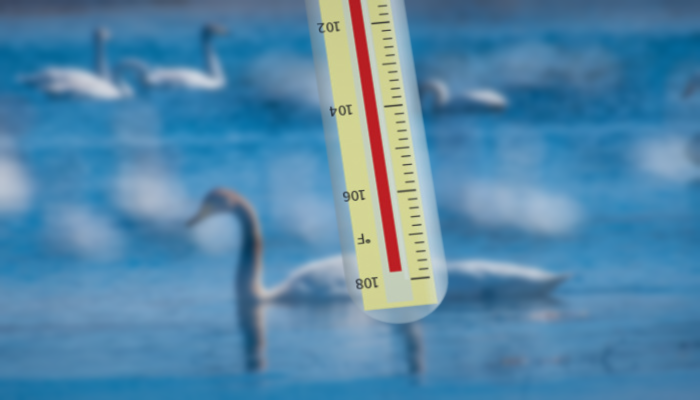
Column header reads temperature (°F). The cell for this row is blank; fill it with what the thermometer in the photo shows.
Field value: 107.8 °F
